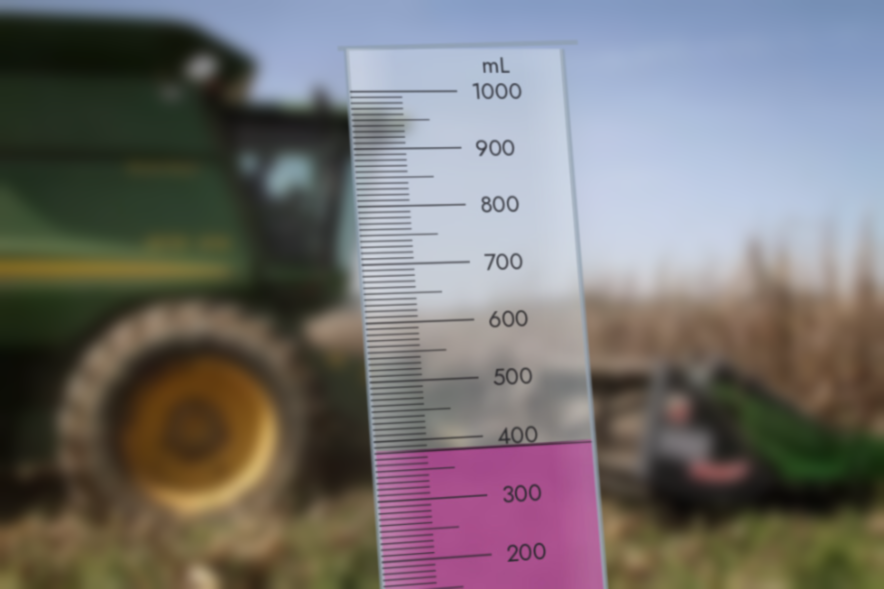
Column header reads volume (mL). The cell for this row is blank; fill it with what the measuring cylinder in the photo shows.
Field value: 380 mL
